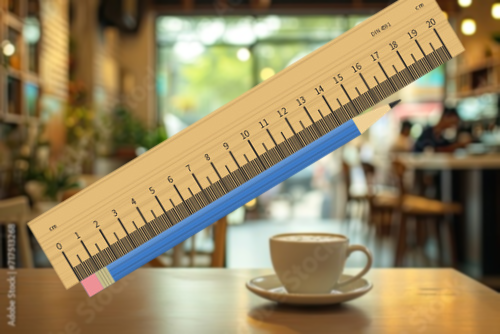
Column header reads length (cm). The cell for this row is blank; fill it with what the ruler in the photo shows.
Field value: 17 cm
